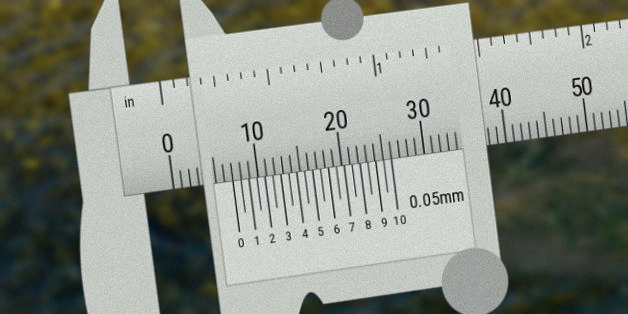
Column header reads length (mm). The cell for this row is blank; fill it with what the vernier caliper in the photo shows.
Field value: 7.0 mm
